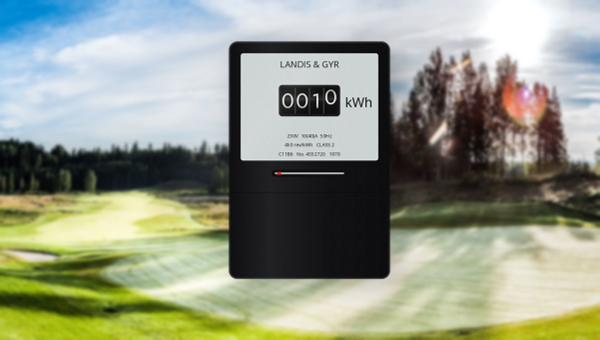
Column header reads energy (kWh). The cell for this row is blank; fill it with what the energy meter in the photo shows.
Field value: 10 kWh
